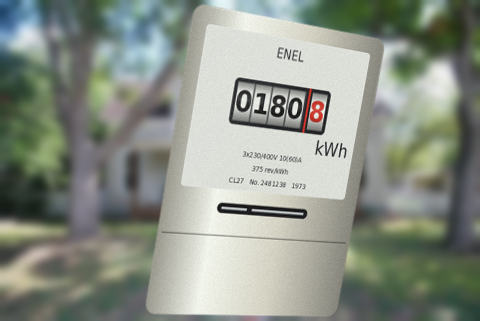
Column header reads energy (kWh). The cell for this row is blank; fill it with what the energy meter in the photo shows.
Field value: 180.8 kWh
